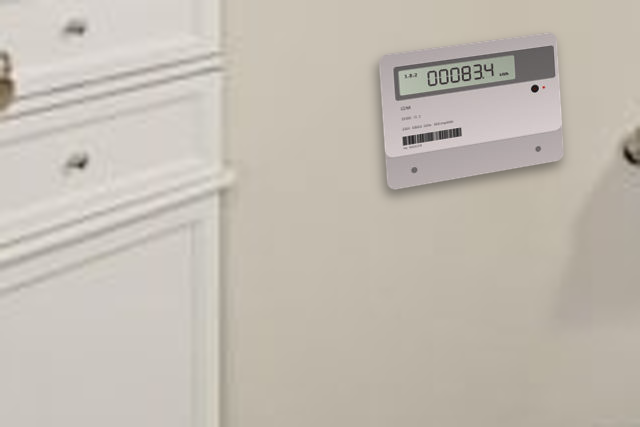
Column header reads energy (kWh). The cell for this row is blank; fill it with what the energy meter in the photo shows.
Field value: 83.4 kWh
